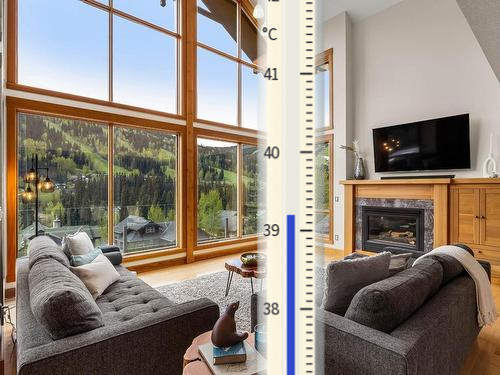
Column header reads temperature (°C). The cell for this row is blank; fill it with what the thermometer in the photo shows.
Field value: 39.2 °C
